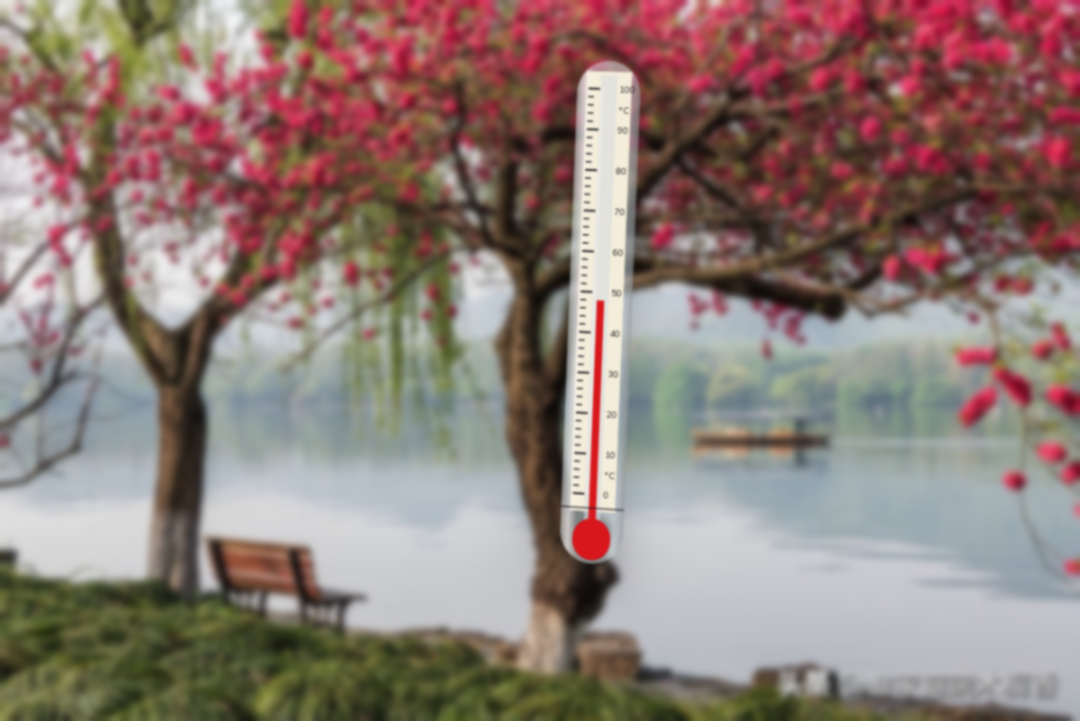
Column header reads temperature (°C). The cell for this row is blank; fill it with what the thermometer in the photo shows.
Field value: 48 °C
